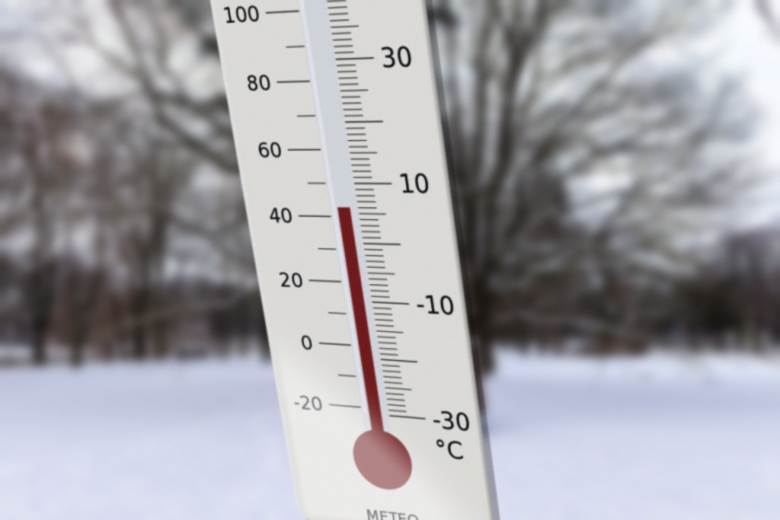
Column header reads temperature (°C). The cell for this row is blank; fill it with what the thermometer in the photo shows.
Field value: 6 °C
